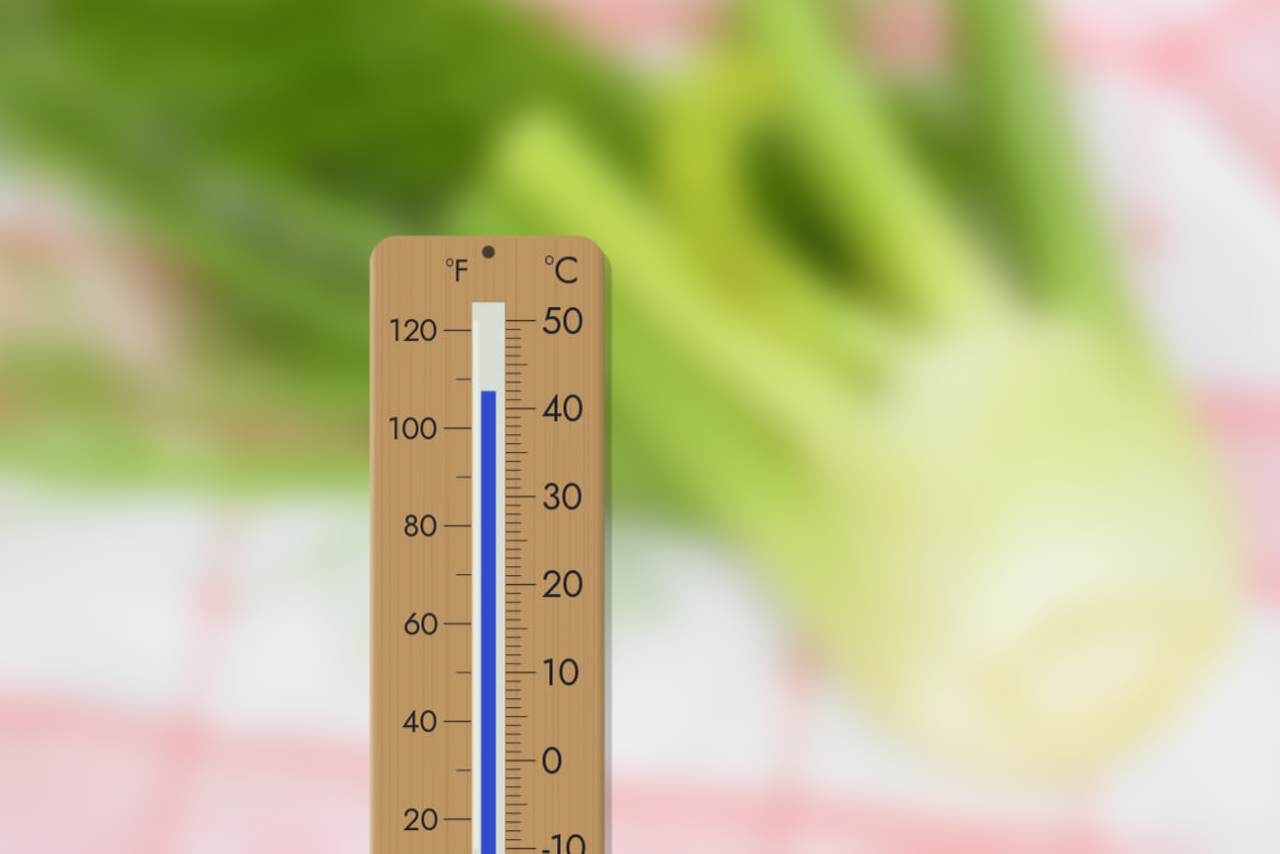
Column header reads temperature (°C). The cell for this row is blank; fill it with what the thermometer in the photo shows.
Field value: 42 °C
